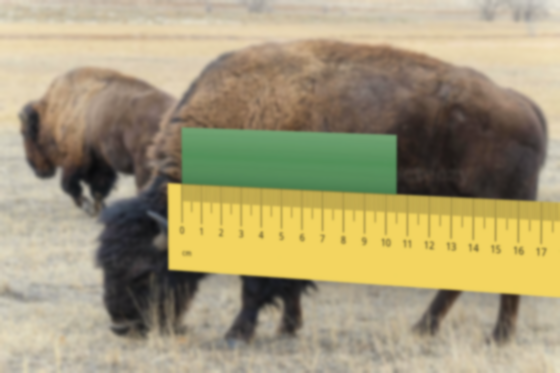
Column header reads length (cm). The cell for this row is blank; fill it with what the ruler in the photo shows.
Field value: 10.5 cm
